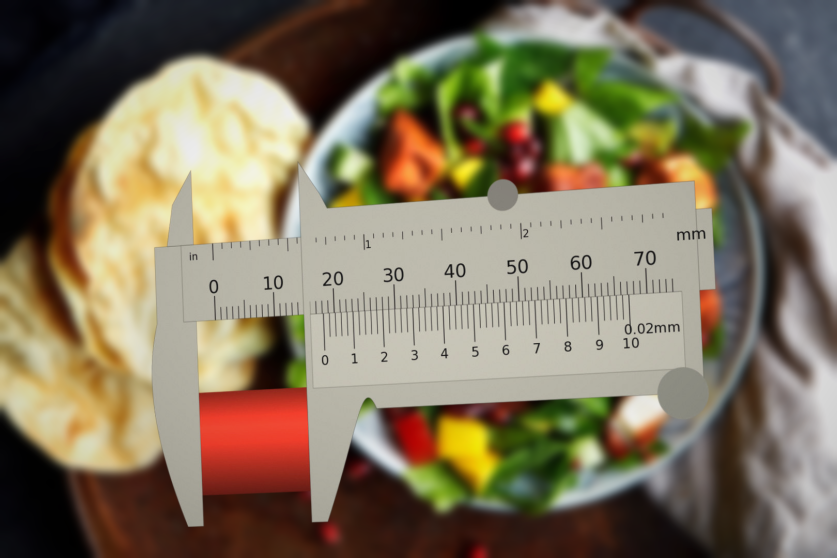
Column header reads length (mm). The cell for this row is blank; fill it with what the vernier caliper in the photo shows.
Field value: 18.2 mm
